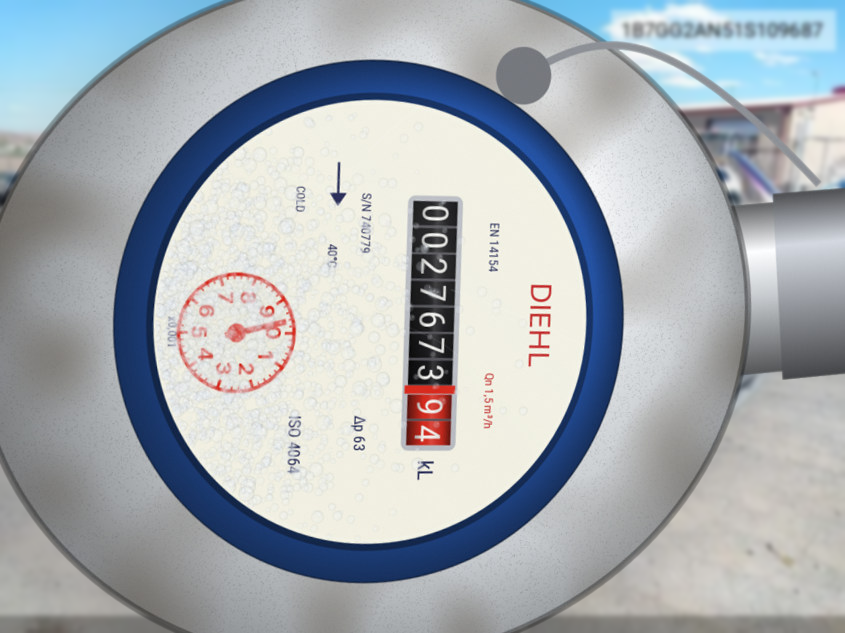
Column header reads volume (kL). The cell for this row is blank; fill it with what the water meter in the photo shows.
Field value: 27673.939 kL
